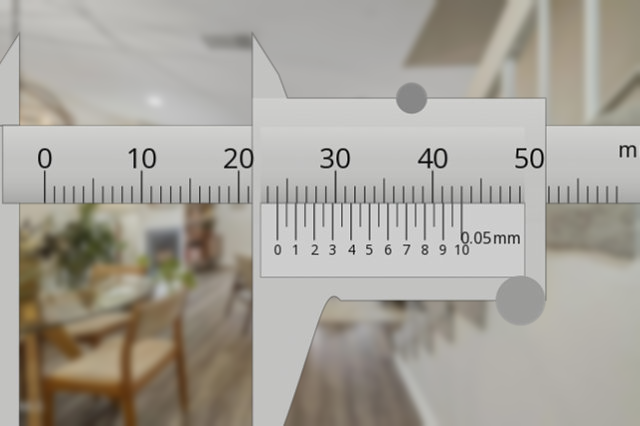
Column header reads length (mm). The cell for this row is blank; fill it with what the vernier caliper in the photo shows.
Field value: 24.0 mm
